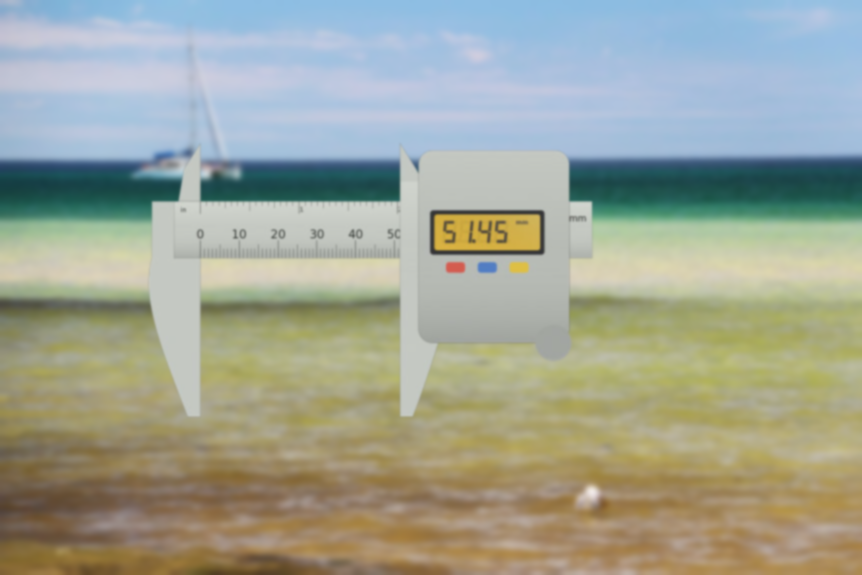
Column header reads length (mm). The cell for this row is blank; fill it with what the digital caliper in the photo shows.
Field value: 51.45 mm
